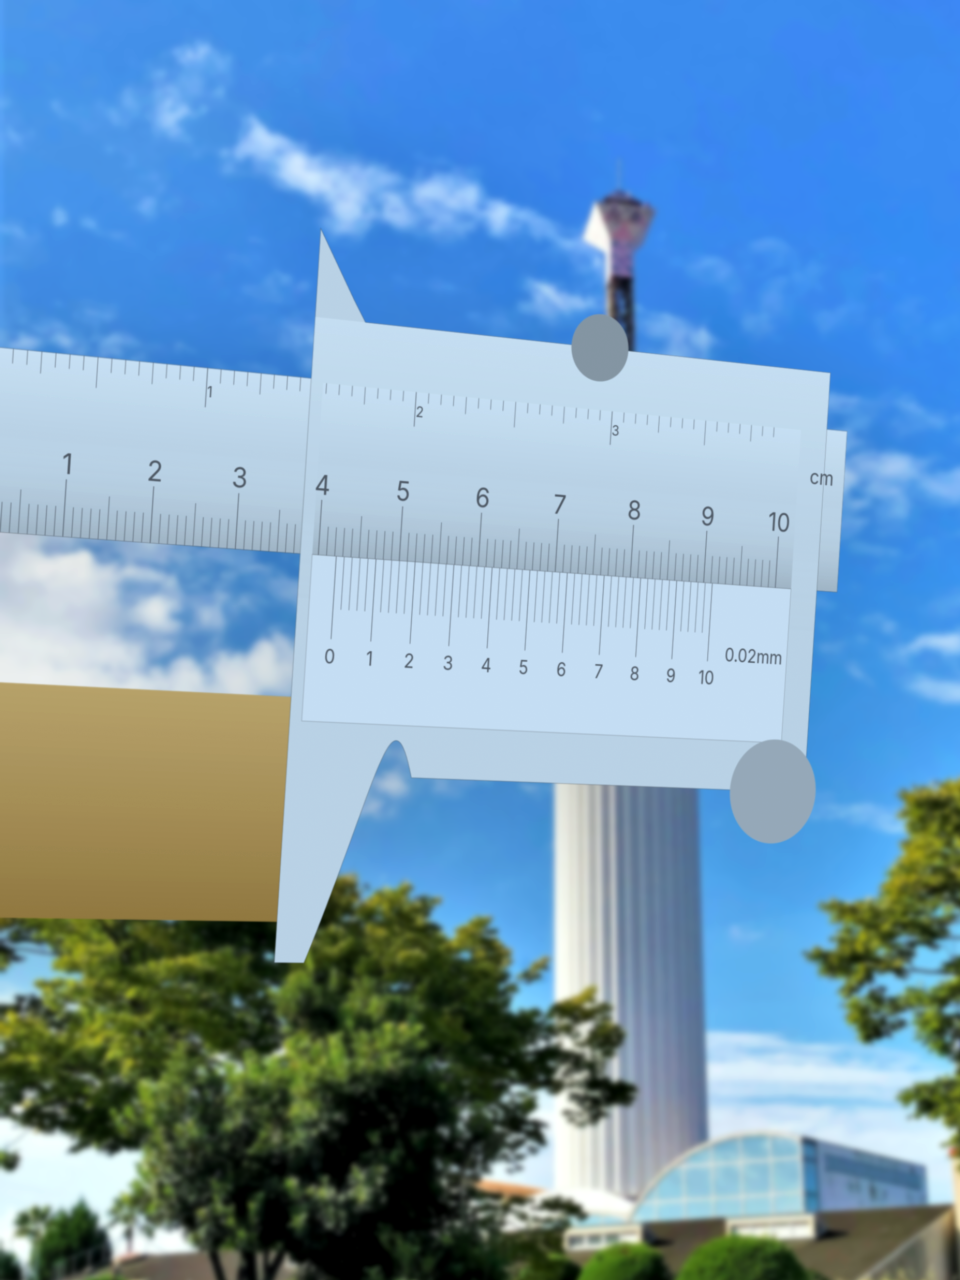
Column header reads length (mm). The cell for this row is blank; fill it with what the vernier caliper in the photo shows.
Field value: 42.2 mm
